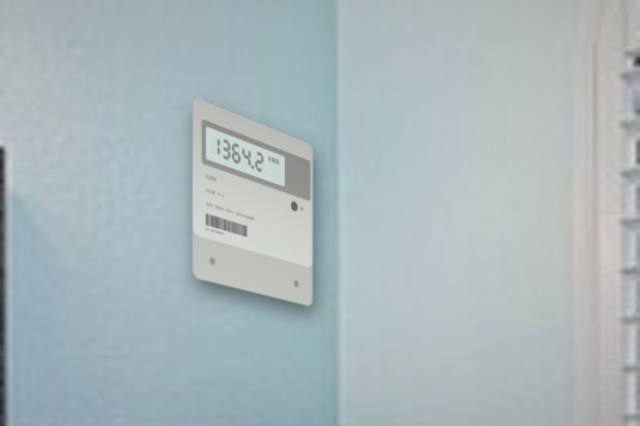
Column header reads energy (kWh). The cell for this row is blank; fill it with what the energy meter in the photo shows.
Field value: 1364.2 kWh
